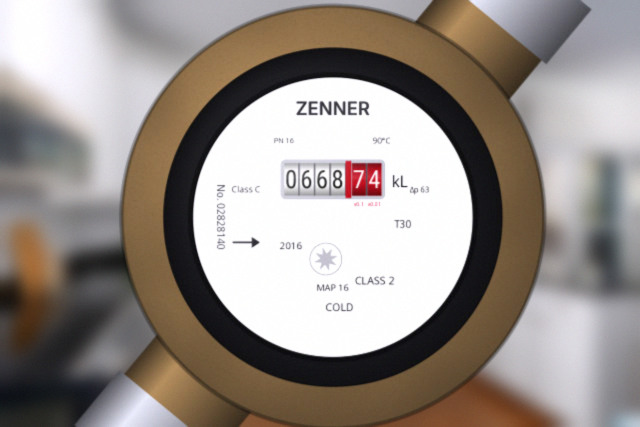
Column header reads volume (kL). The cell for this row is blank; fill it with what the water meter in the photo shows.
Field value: 668.74 kL
